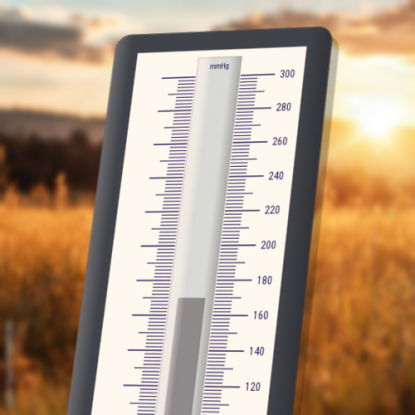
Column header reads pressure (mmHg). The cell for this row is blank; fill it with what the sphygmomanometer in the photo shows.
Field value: 170 mmHg
